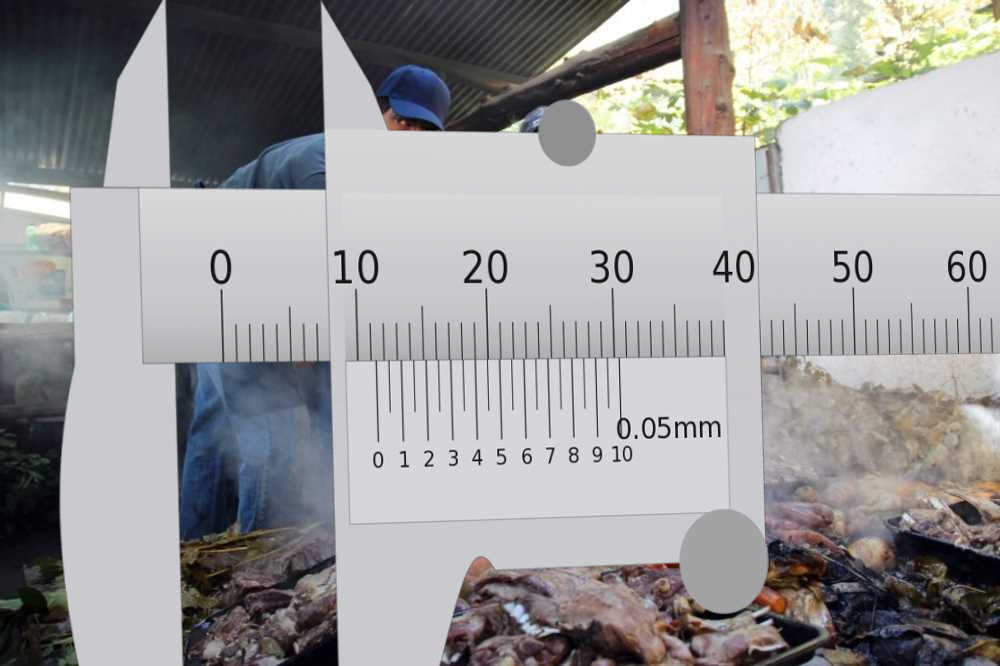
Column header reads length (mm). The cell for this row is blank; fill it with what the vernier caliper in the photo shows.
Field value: 11.4 mm
